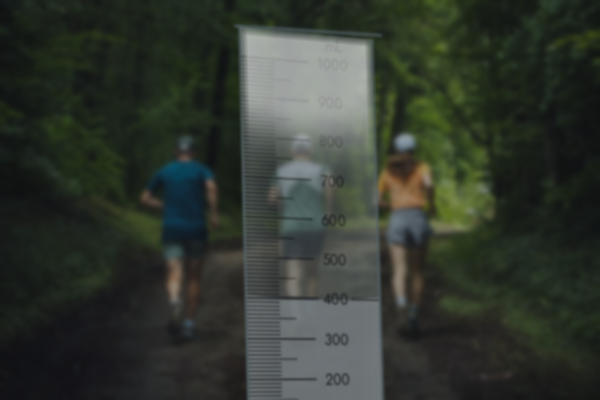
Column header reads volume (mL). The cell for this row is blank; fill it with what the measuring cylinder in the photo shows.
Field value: 400 mL
